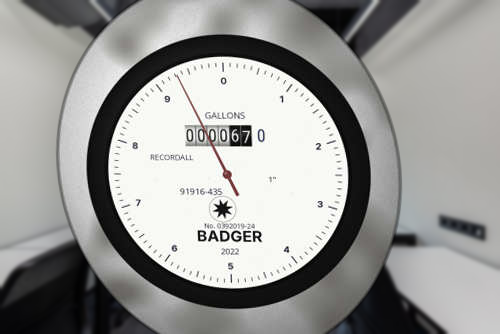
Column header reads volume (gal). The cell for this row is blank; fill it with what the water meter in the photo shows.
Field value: 669.3 gal
